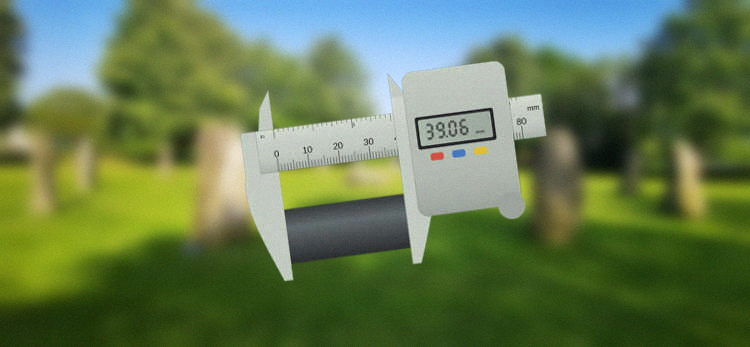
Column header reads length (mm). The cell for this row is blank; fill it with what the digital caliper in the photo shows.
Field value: 39.06 mm
